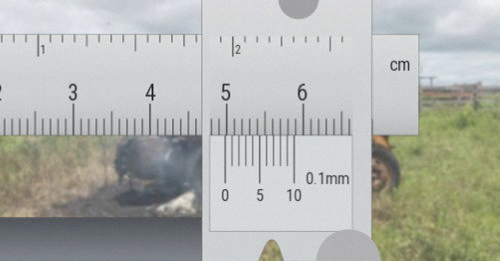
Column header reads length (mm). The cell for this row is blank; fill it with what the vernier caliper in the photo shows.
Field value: 49.8 mm
